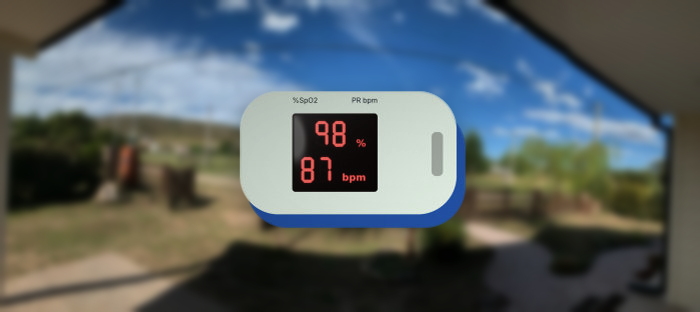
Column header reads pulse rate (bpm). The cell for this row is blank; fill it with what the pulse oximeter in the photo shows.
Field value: 87 bpm
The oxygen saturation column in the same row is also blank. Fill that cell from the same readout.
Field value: 98 %
